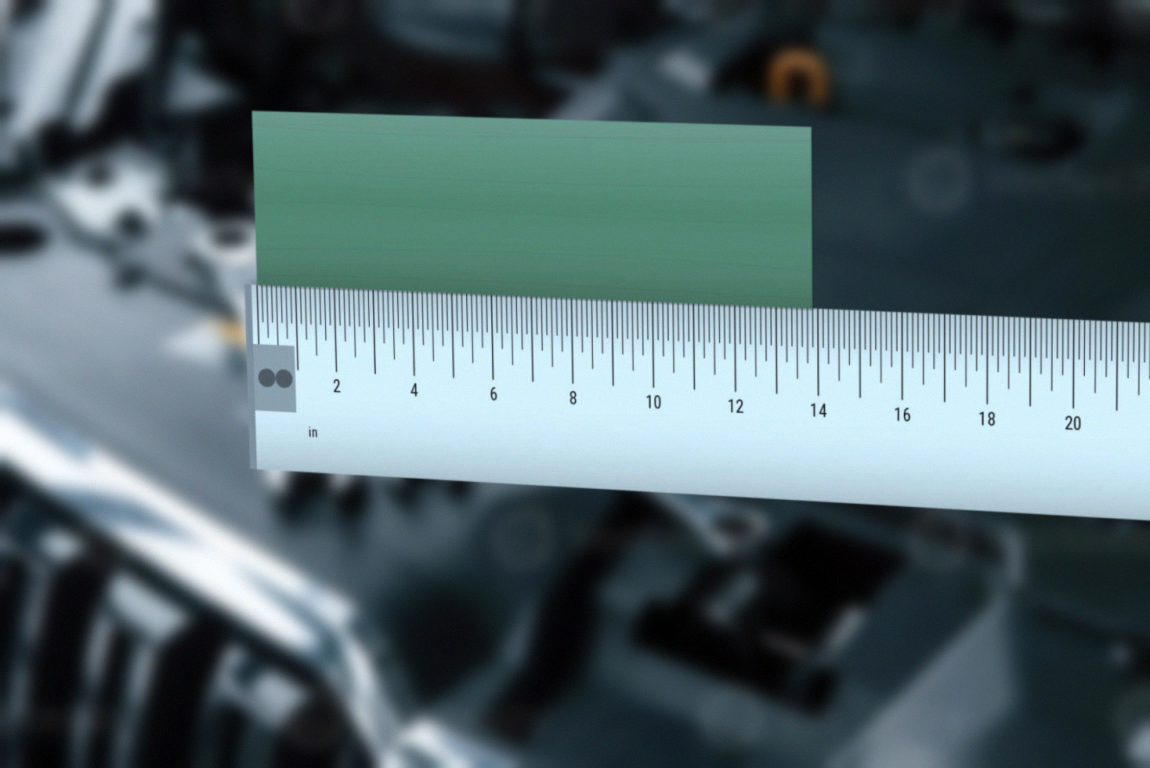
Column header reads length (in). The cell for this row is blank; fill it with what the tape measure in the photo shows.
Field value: 13.875 in
